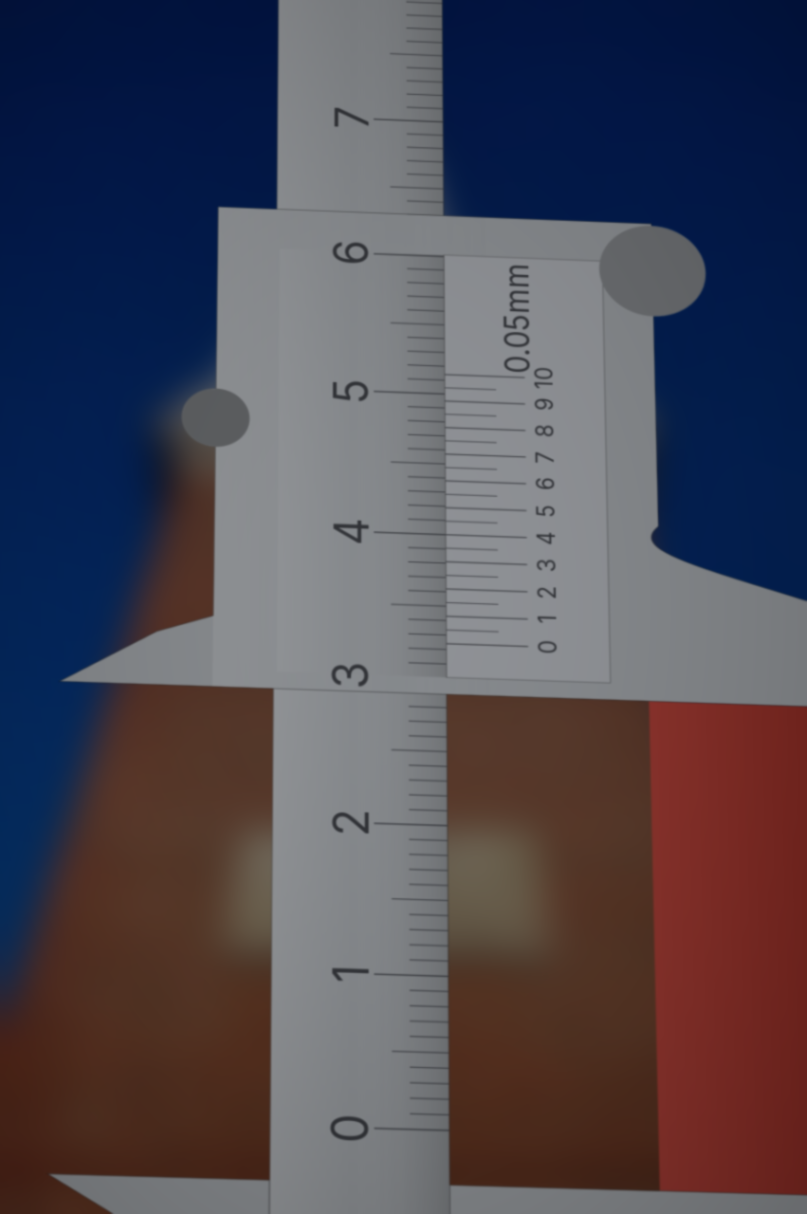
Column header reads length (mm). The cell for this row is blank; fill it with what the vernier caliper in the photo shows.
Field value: 32.4 mm
